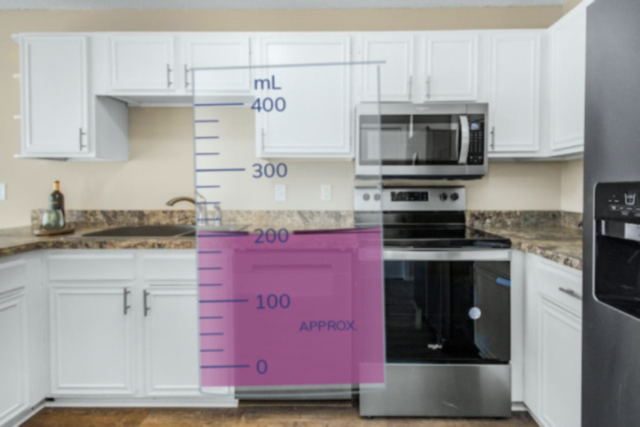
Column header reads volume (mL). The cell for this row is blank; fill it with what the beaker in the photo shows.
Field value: 200 mL
